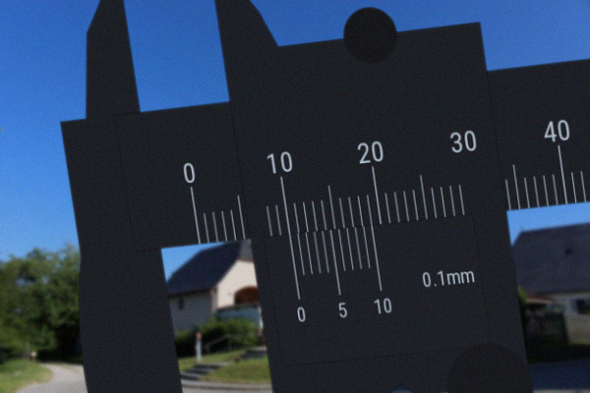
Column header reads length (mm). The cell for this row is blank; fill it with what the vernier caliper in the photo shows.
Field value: 10.0 mm
